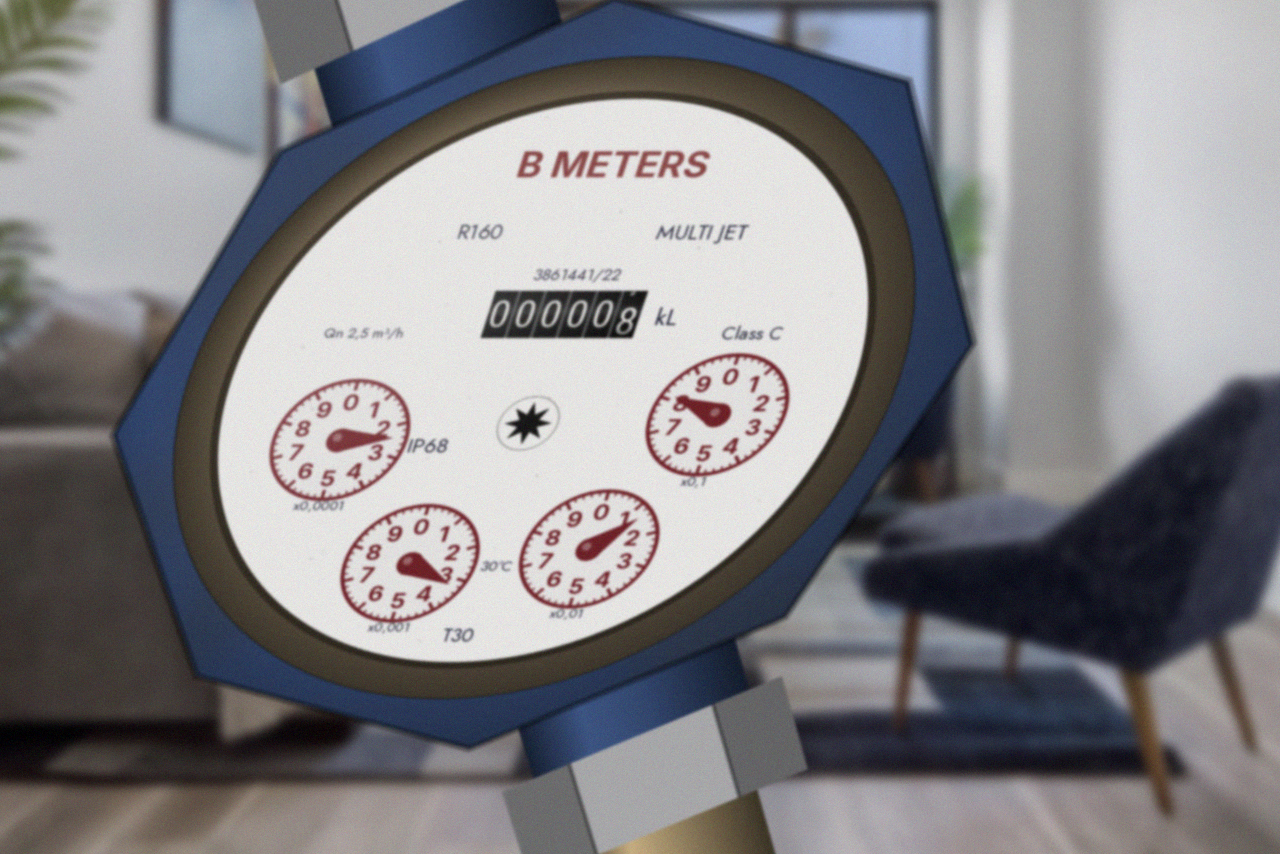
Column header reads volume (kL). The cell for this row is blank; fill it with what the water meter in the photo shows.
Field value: 7.8132 kL
